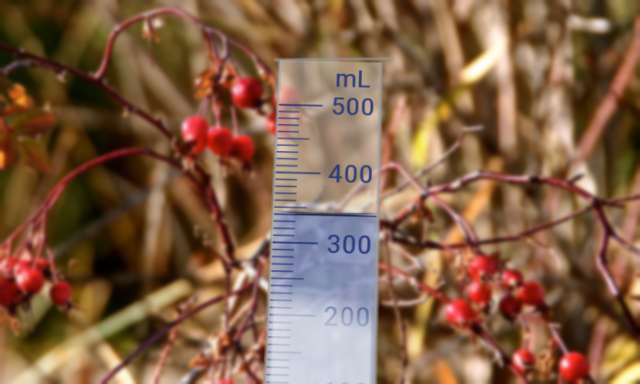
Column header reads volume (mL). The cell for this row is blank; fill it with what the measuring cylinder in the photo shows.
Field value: 340 mL
